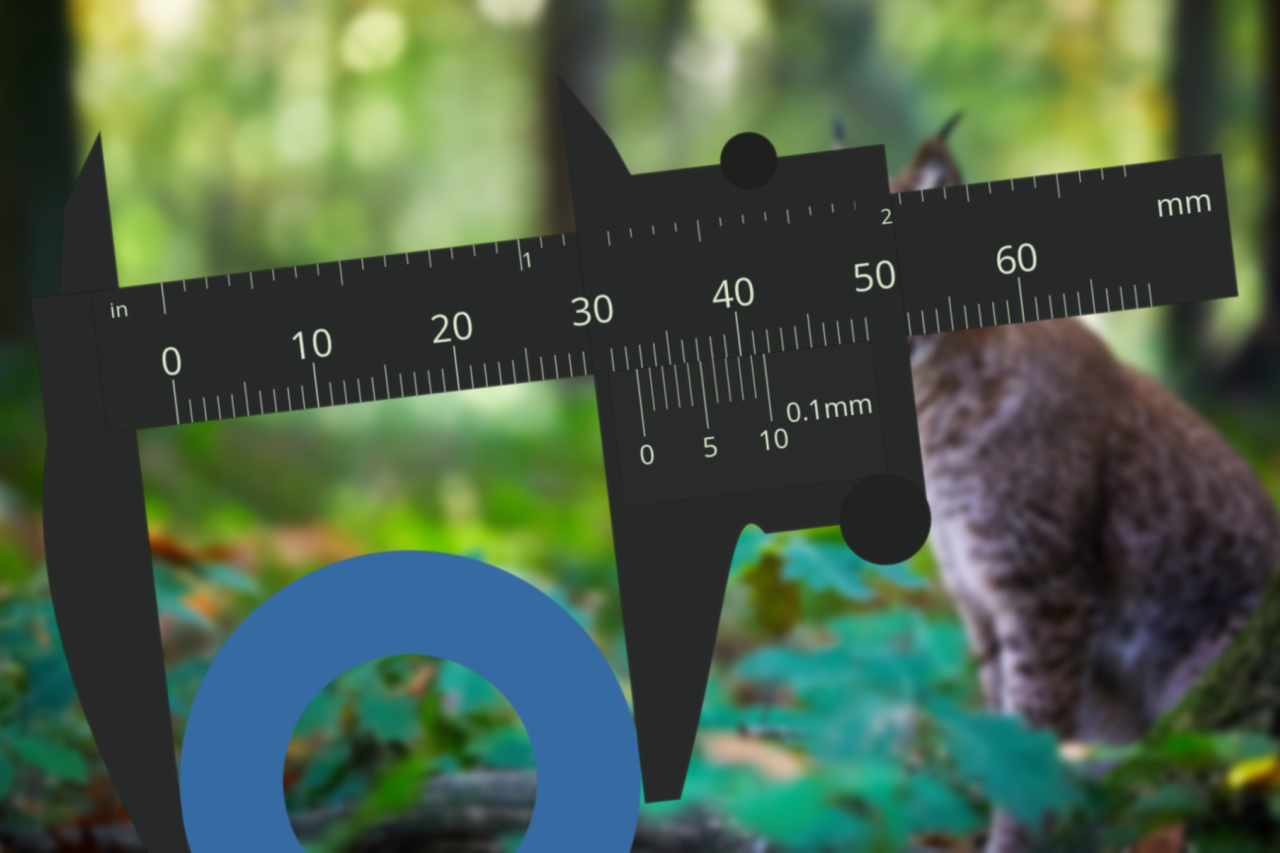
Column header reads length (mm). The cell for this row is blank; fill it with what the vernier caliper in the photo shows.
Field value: 32.6 mm
